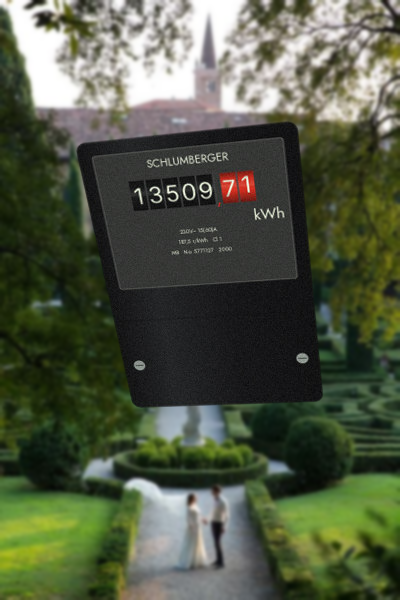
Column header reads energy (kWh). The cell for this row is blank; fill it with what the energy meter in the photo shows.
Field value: 13509.71 kWh
